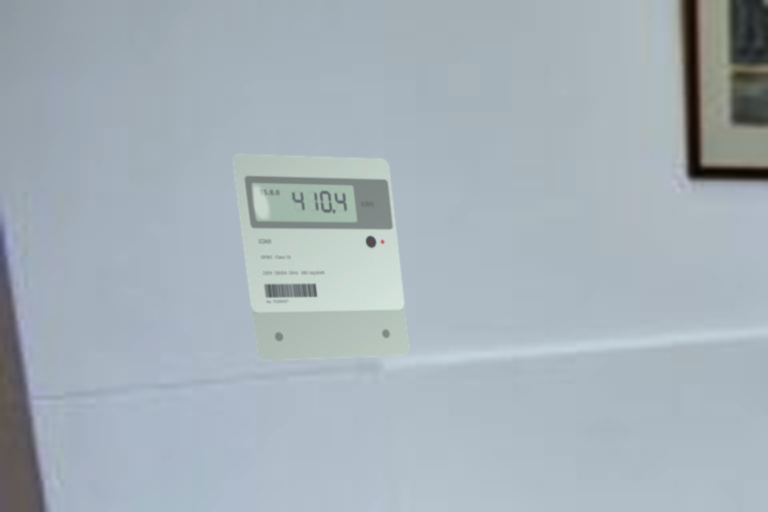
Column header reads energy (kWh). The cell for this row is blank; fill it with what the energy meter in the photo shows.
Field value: 410.4 kWh
